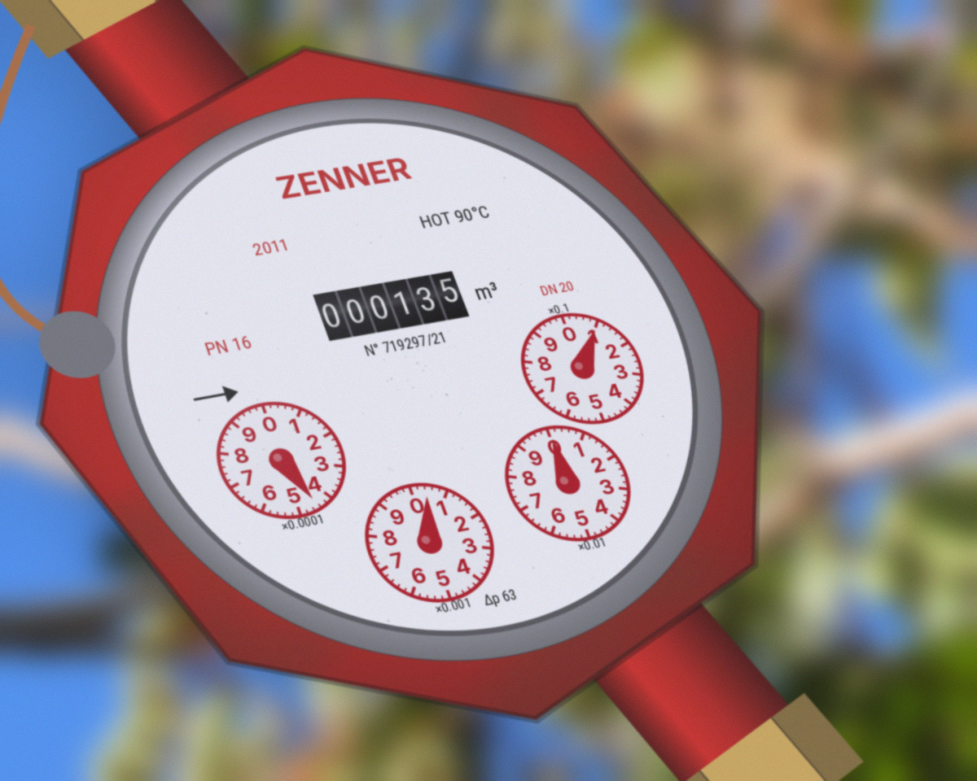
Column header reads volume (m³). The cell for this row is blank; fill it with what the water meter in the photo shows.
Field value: 135.1004 m³
